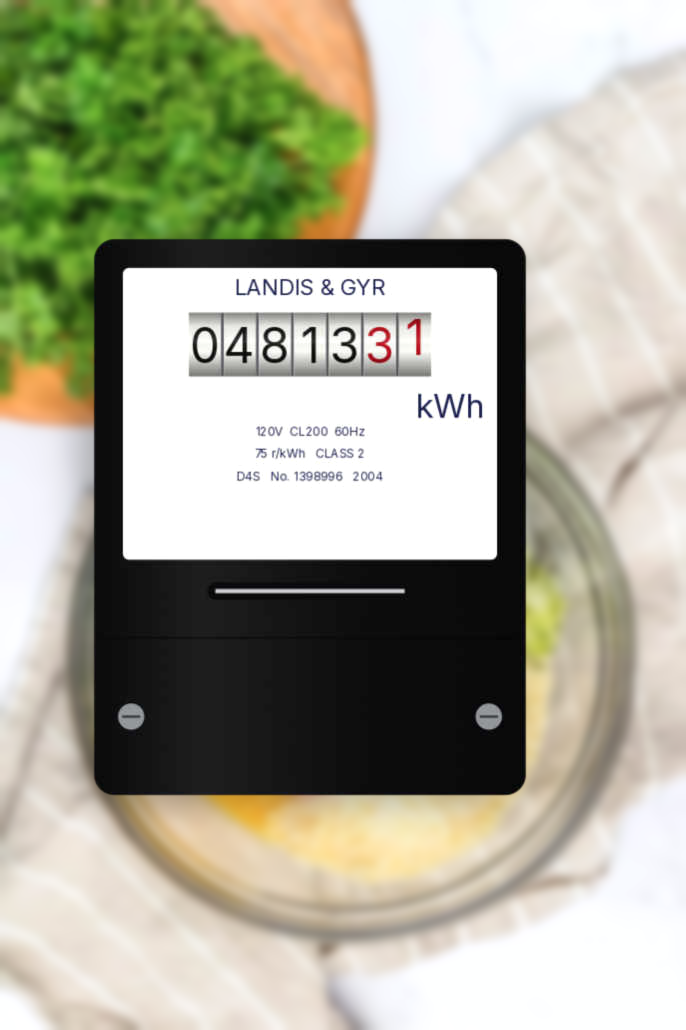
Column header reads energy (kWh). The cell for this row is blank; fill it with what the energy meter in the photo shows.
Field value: 4813.31 kWh
